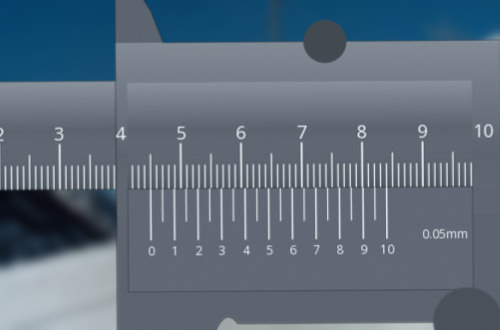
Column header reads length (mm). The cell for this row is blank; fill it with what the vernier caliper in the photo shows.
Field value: 45.0 mm
